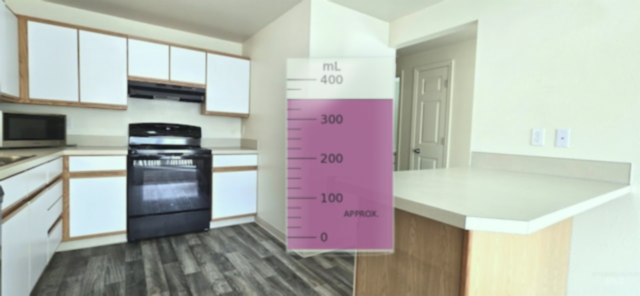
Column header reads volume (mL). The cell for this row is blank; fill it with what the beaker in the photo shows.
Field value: 350 mL
